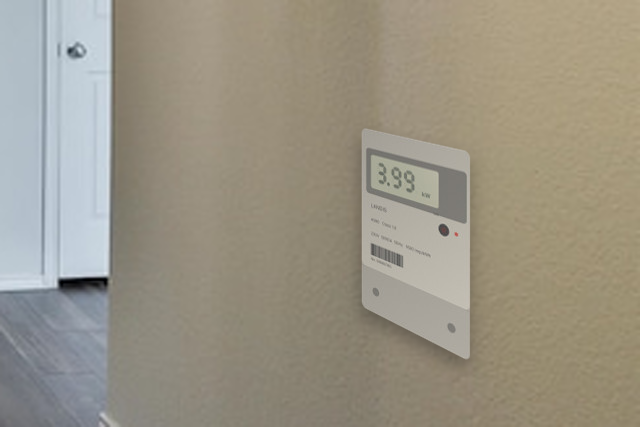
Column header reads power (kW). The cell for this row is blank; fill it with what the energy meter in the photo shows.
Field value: 3.99 kW
